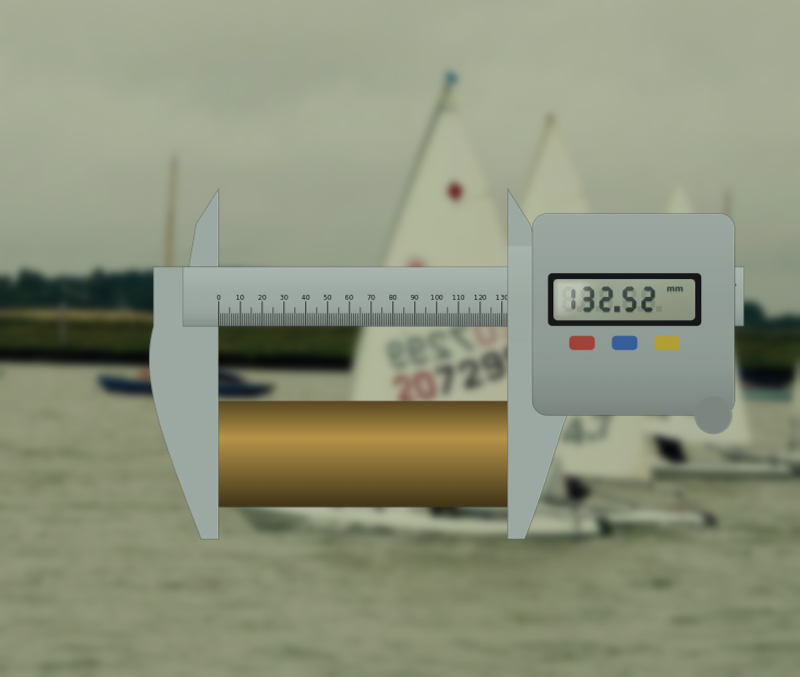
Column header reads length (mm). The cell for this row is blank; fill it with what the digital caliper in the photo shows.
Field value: 132.52 mm
